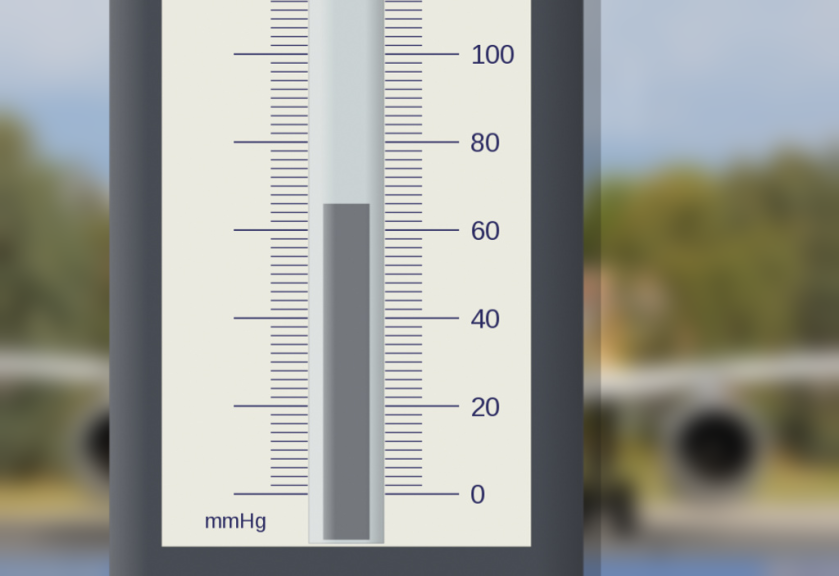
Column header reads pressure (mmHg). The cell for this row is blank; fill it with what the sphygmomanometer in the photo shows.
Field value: 66 mmHg
